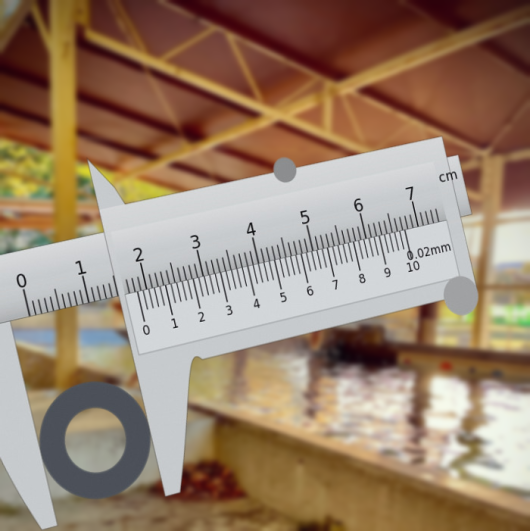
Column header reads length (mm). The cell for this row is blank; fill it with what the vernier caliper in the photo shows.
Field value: 18.4 mm
